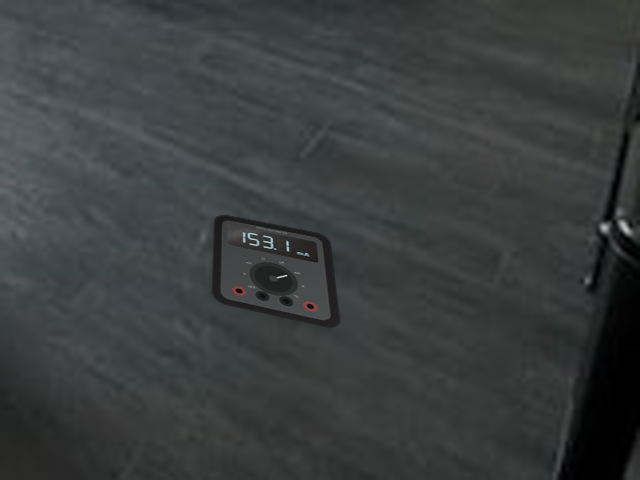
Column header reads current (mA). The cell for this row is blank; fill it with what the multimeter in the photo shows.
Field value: 153.1 mA
